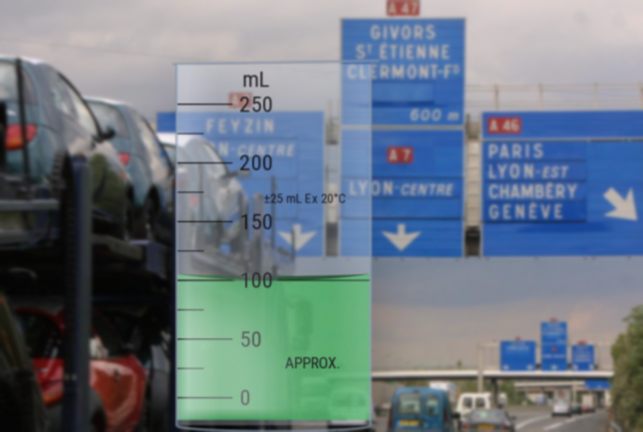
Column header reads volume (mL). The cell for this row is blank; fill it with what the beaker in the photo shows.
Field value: 100 mL
